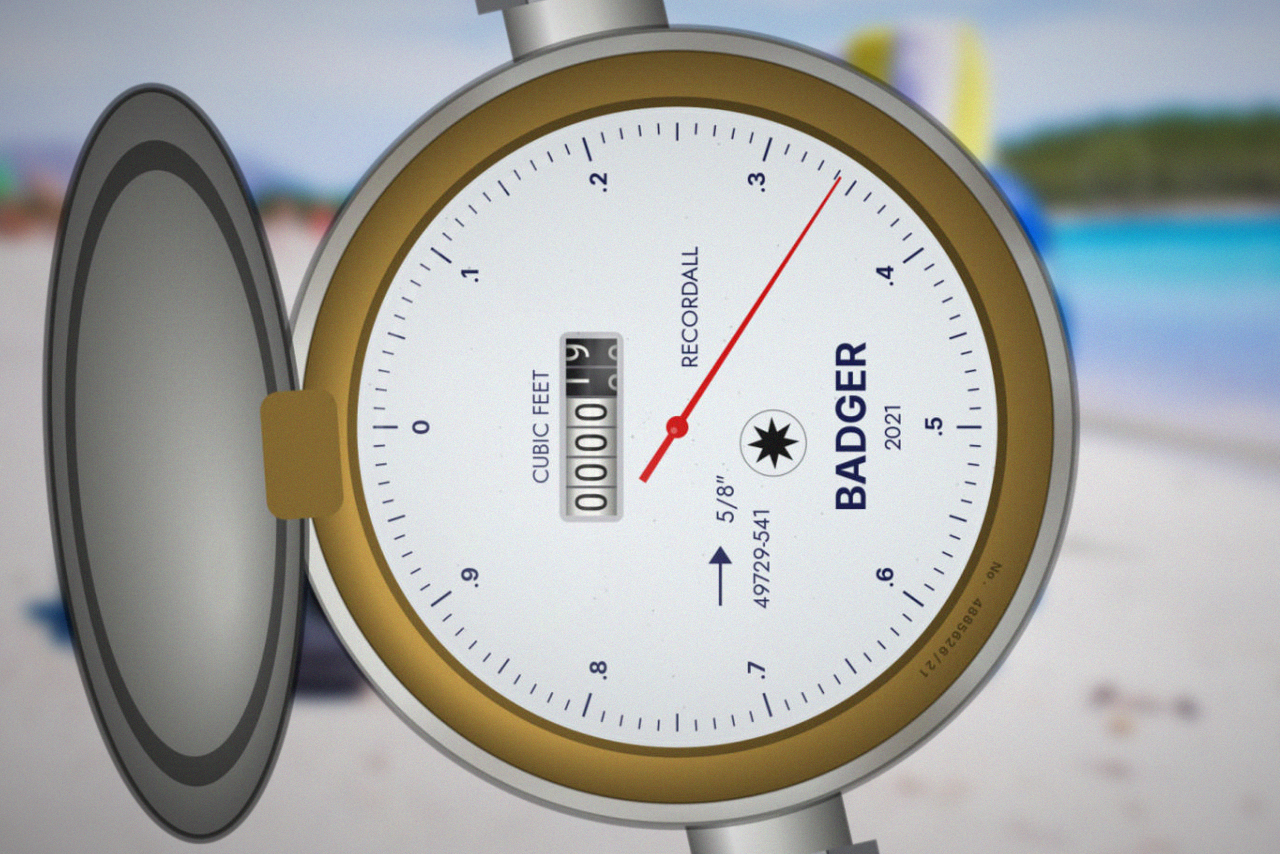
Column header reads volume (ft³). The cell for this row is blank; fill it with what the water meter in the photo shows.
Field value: 19.34 ft³
